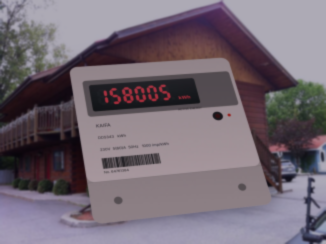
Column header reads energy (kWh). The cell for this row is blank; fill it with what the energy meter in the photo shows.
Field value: 158005 kWh
